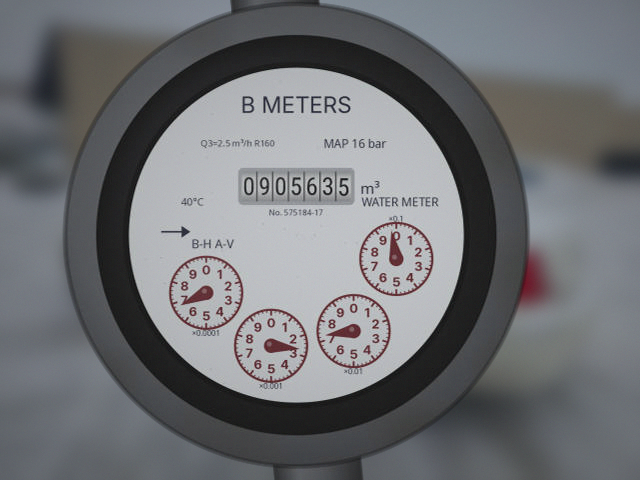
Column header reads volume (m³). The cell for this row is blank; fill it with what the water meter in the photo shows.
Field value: 905634.9726 m³
